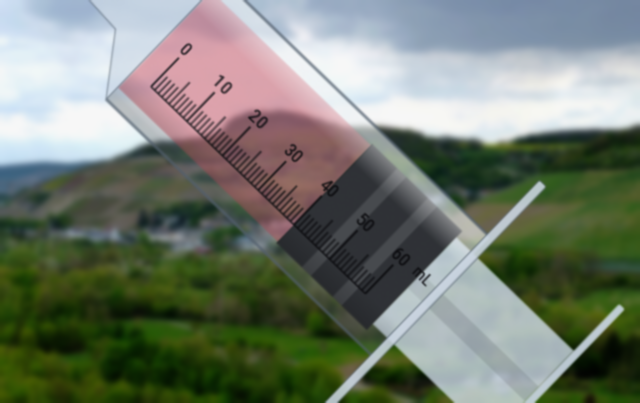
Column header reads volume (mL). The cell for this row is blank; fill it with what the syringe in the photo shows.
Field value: 40 mL
